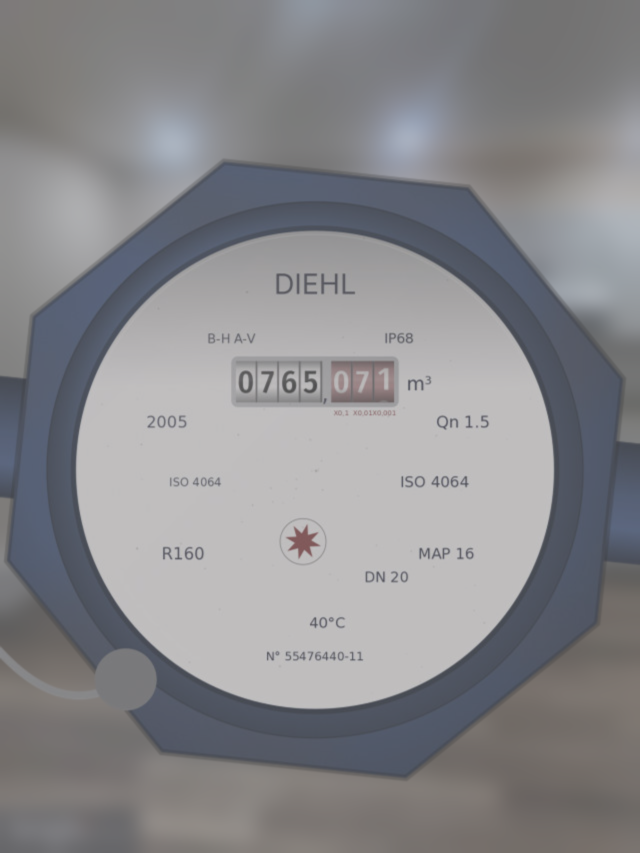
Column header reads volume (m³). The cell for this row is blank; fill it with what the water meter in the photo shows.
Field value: 765.071 m³
